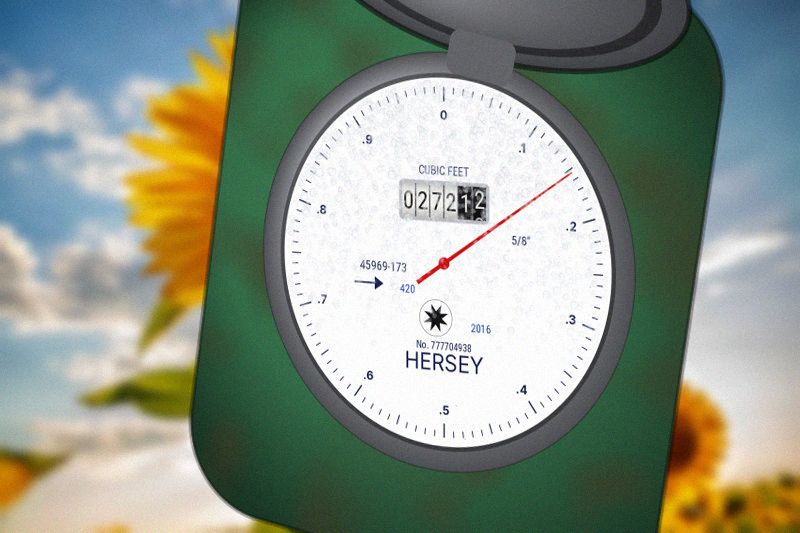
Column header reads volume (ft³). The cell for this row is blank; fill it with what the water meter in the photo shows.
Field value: 27212.15 ft³
